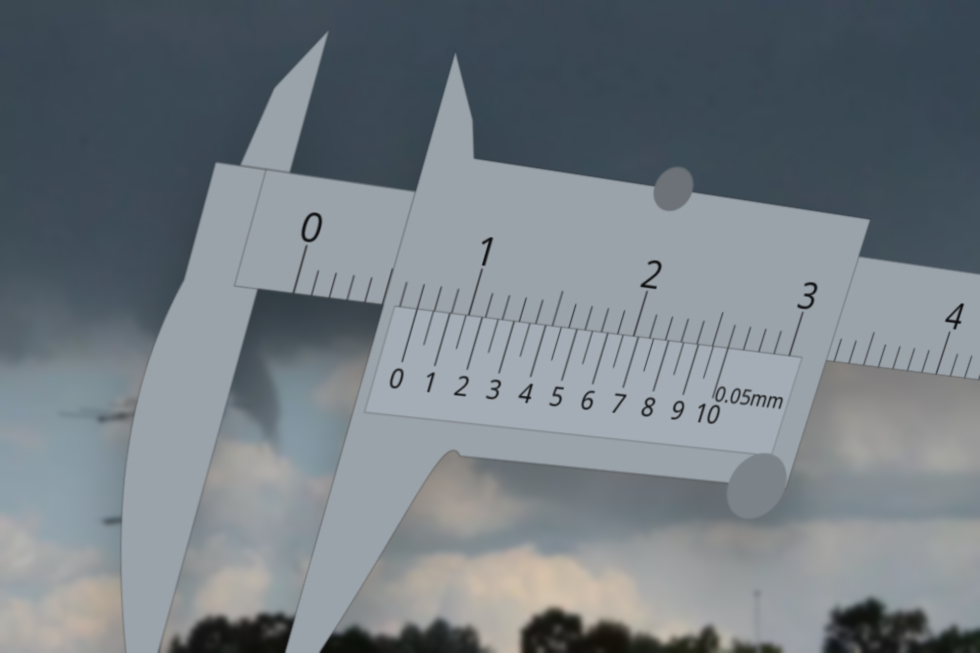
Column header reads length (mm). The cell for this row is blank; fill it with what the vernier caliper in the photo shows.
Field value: 7.0 mm
